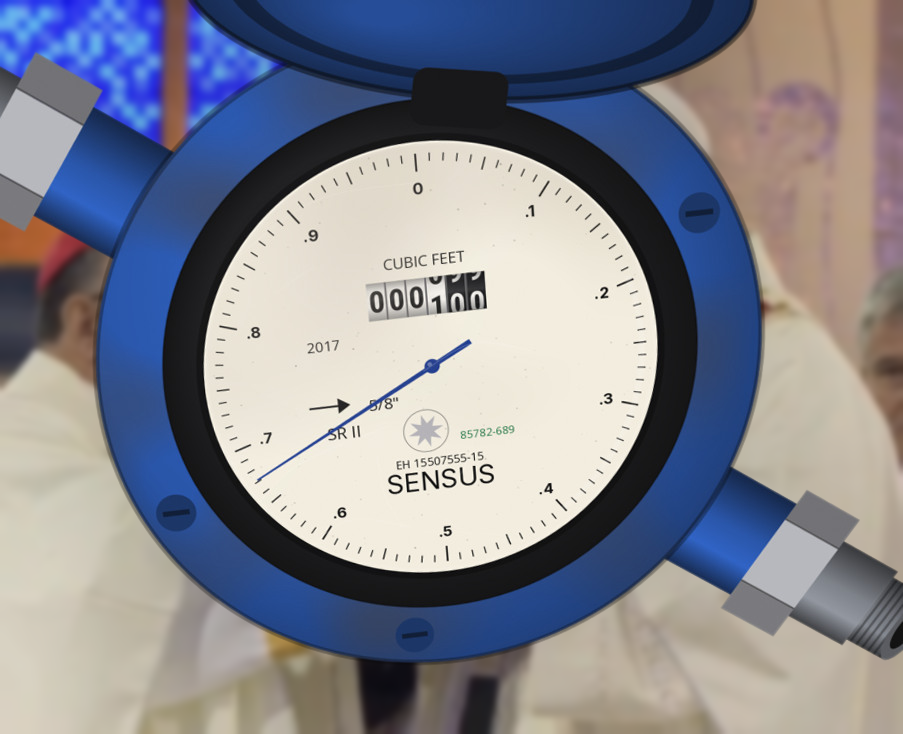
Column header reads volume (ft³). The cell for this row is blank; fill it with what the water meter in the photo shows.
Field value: 99.67 ft³
